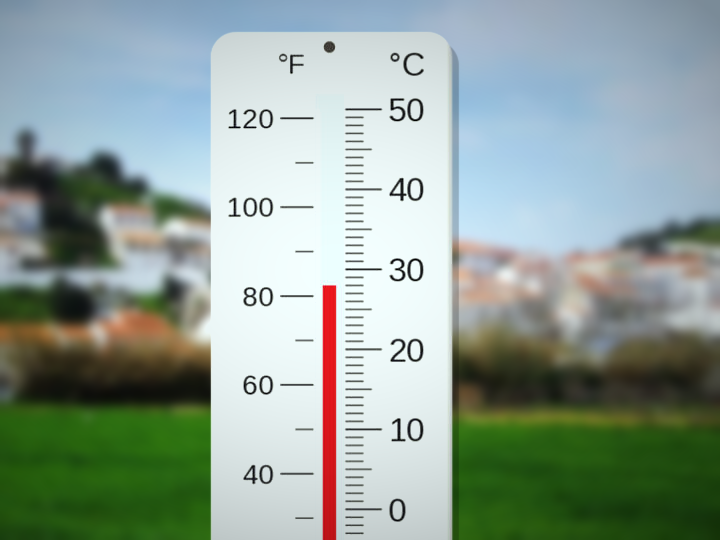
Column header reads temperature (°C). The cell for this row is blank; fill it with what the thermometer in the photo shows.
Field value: 28 °C
